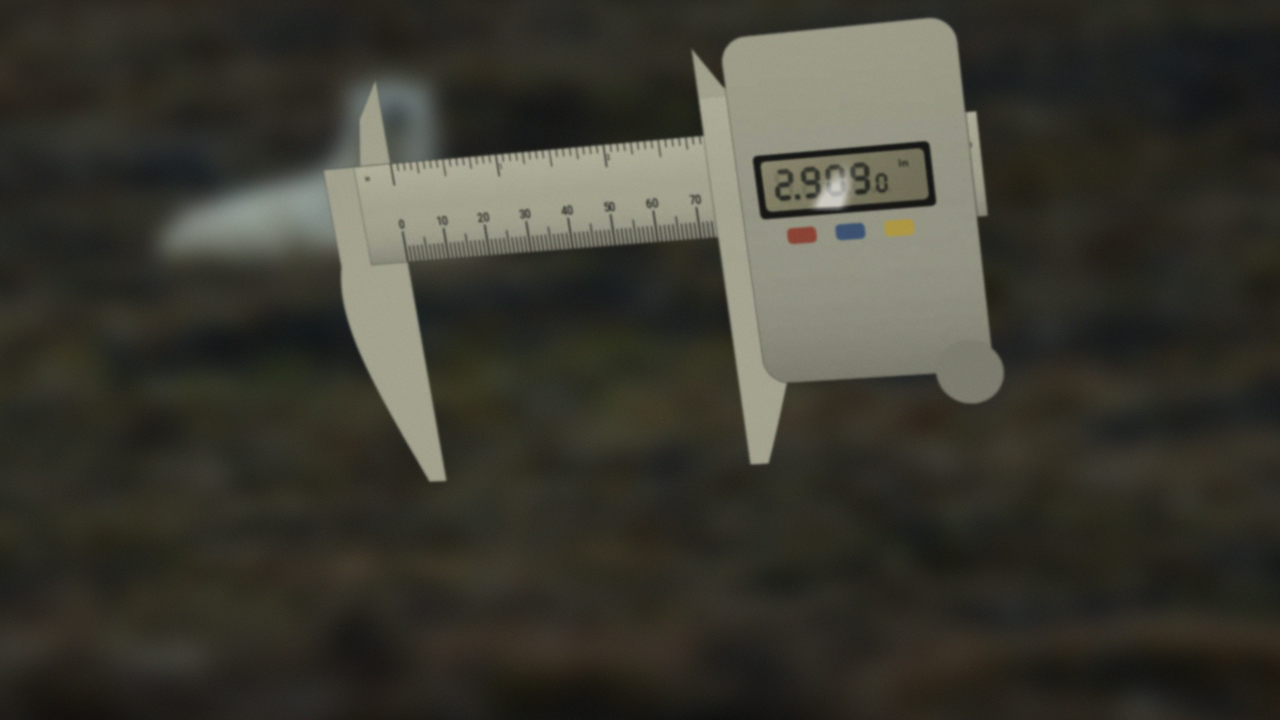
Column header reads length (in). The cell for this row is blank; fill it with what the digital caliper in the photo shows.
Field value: 2.9090 in
